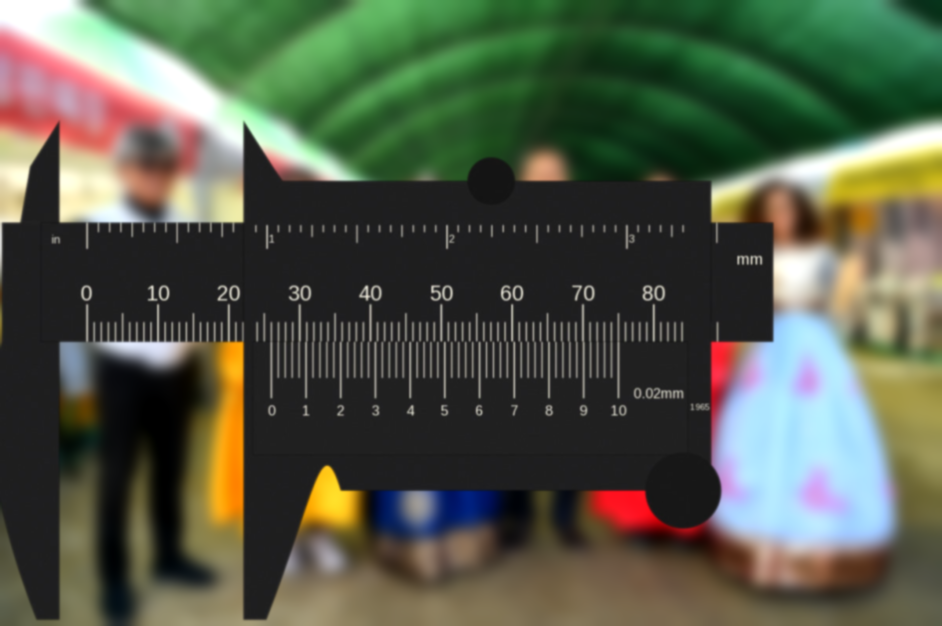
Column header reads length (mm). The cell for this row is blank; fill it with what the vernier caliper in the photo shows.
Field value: 26.0 mm
